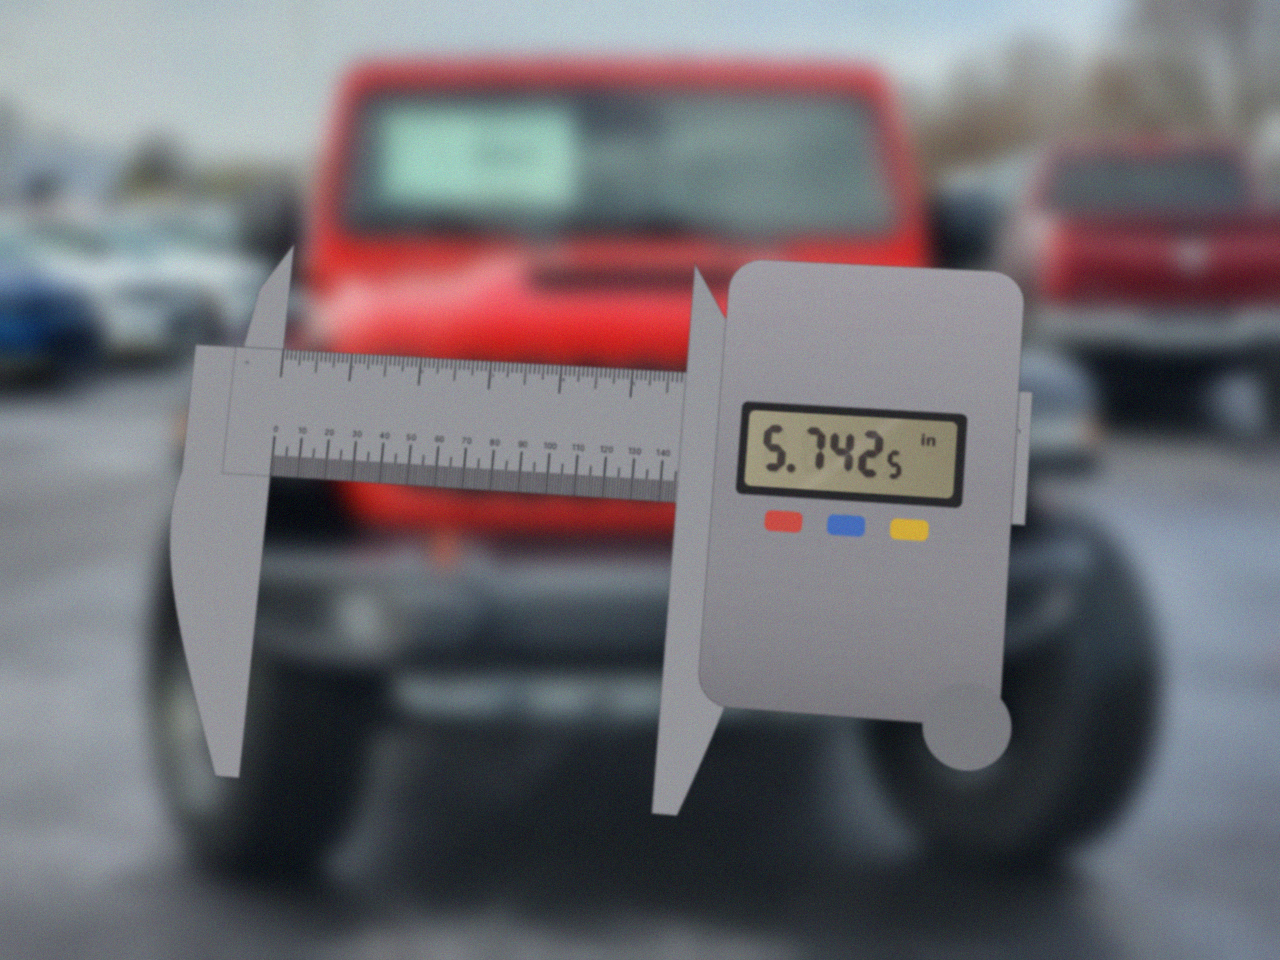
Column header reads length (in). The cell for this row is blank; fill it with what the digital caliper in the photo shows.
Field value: 5.7425 in
